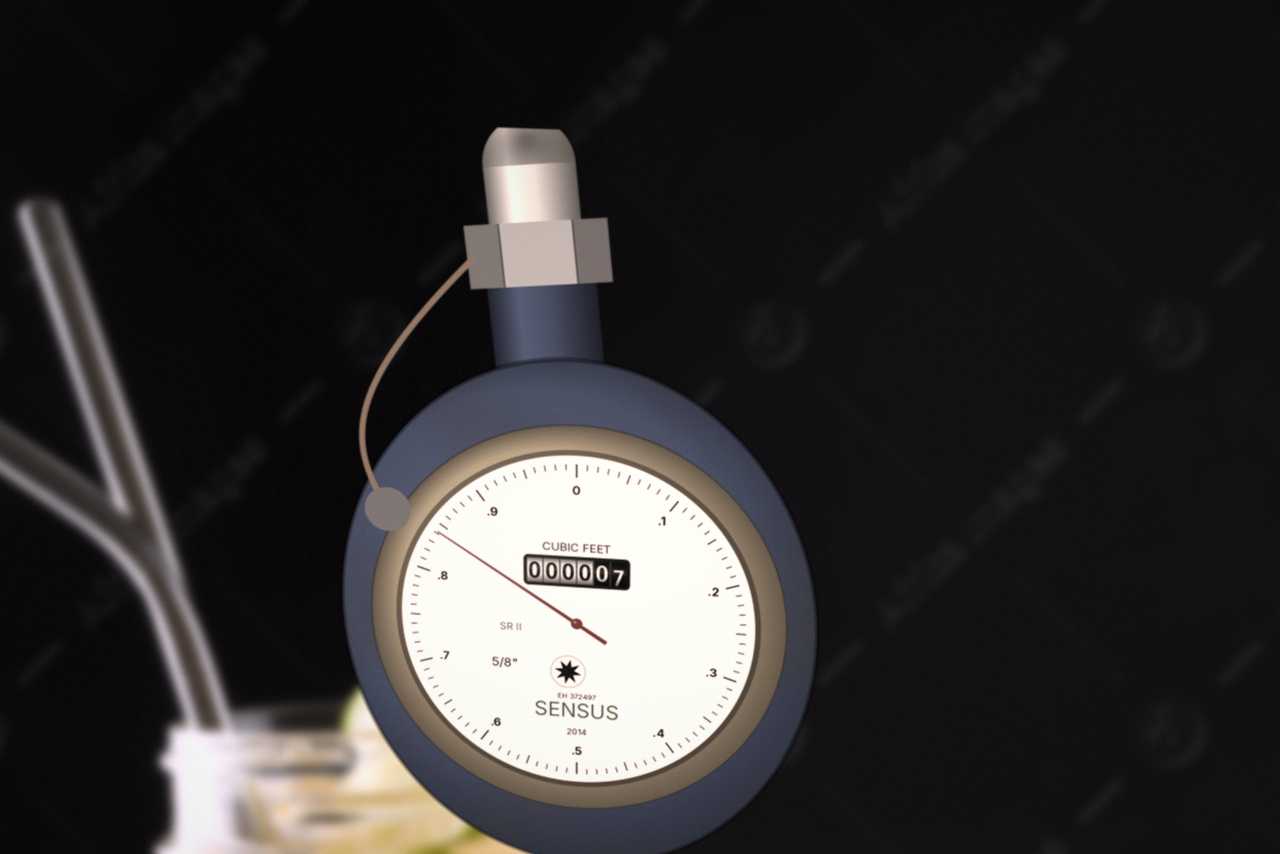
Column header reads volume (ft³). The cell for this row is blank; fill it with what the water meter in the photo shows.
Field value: 6.84 ft³
